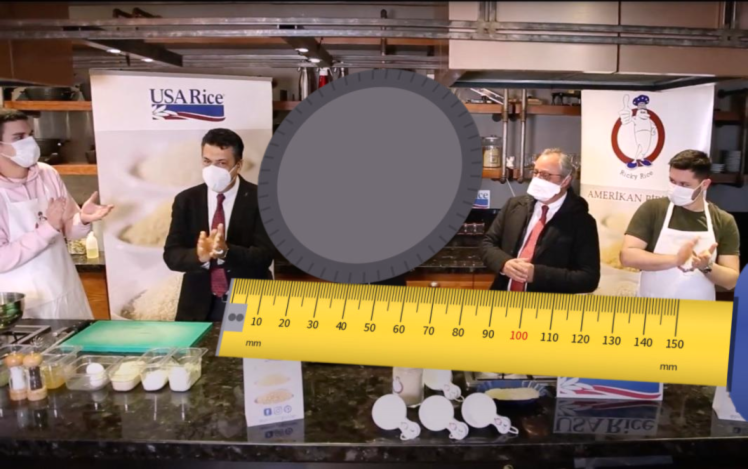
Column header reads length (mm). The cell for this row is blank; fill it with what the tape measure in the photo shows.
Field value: 80 mm
